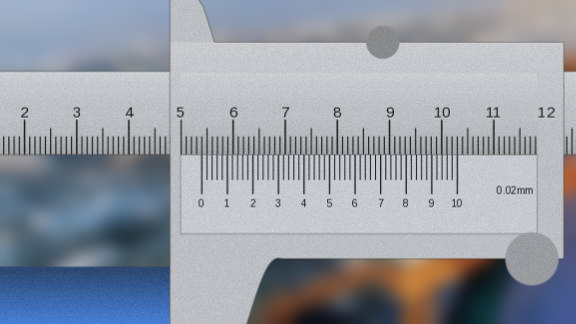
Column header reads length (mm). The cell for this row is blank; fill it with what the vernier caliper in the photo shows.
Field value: 54.0 mm
